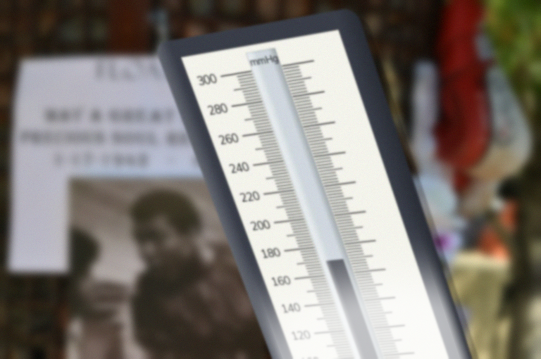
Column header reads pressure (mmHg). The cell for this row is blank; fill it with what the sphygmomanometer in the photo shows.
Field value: 170 mmHg
